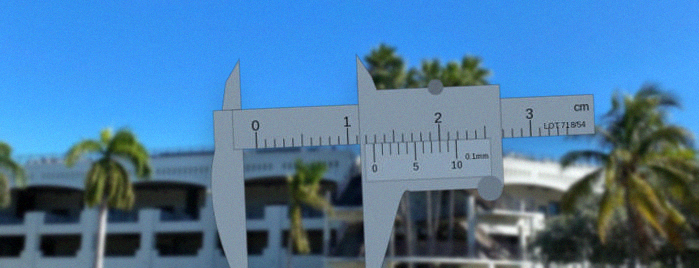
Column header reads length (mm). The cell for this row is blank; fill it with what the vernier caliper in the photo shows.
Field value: 12.8 mm
